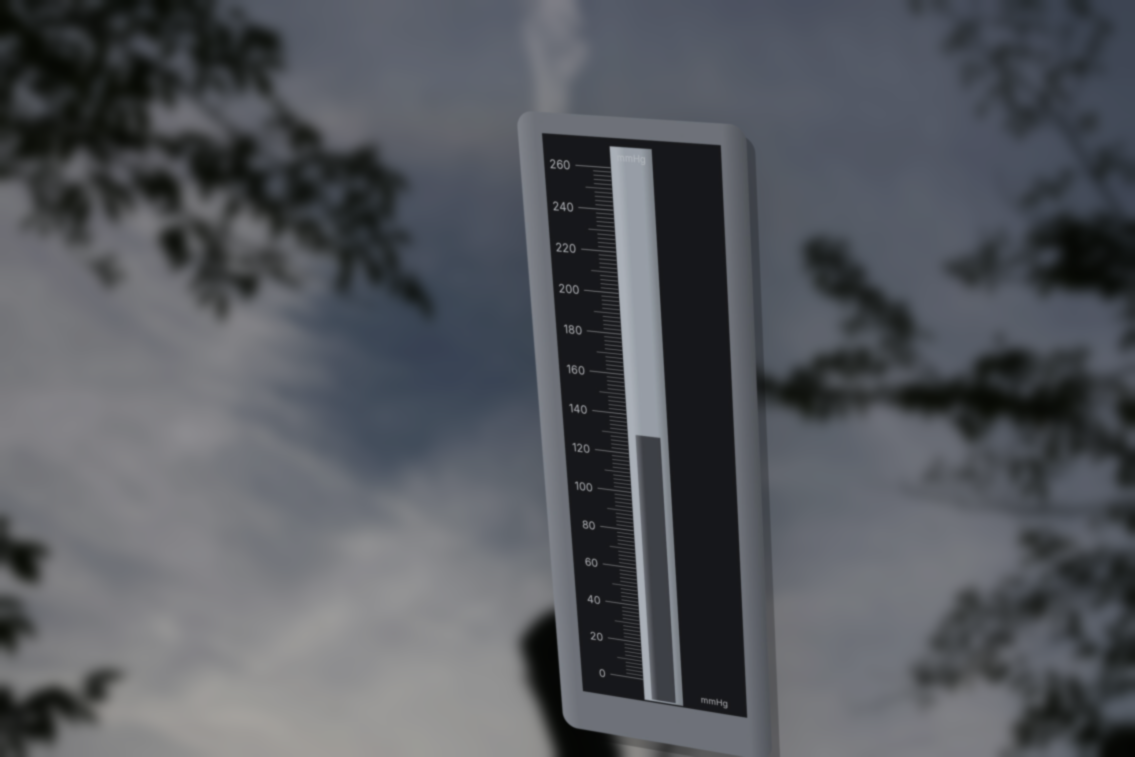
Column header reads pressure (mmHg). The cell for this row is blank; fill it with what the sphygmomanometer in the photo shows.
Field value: 130 mmHg
